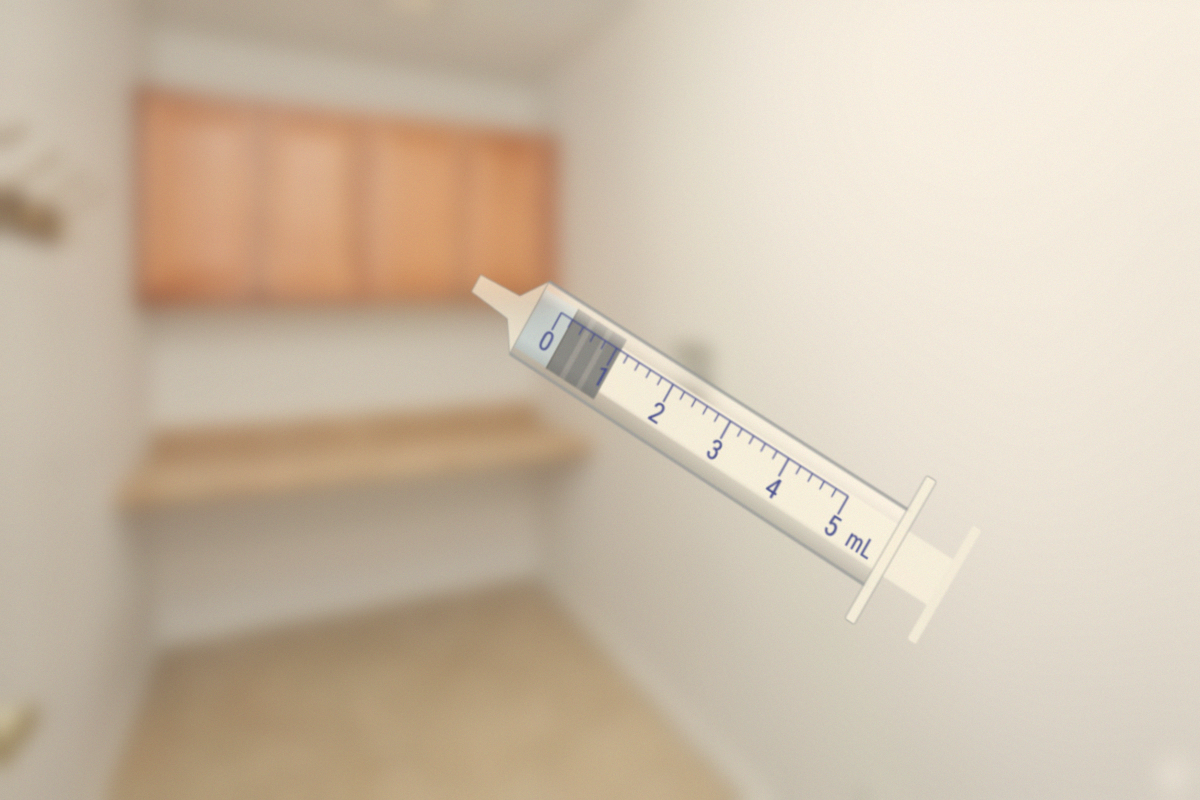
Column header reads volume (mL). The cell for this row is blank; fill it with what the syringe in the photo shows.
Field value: 0.2 mL
